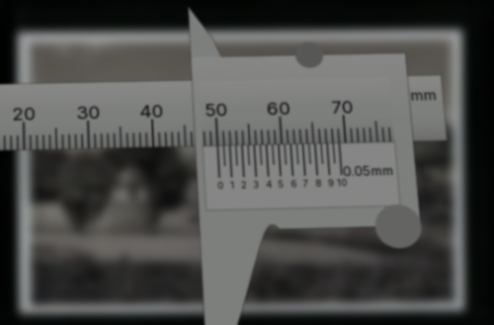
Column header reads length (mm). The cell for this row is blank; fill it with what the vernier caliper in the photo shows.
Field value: 50.0 mm
